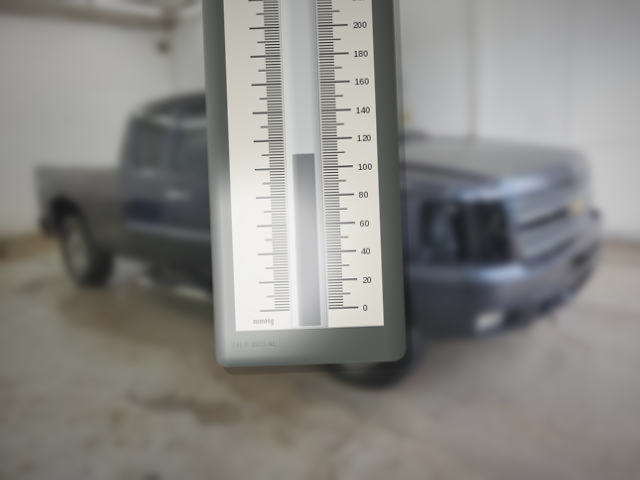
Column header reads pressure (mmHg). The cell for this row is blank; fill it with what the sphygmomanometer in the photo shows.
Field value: 110 mmHg
